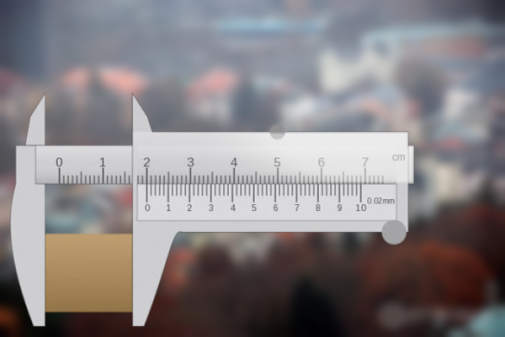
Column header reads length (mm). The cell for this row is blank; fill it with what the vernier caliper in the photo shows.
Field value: 20.0 mm
